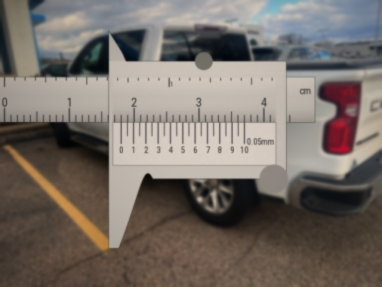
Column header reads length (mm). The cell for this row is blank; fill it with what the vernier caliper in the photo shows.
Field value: 18.0 mm
